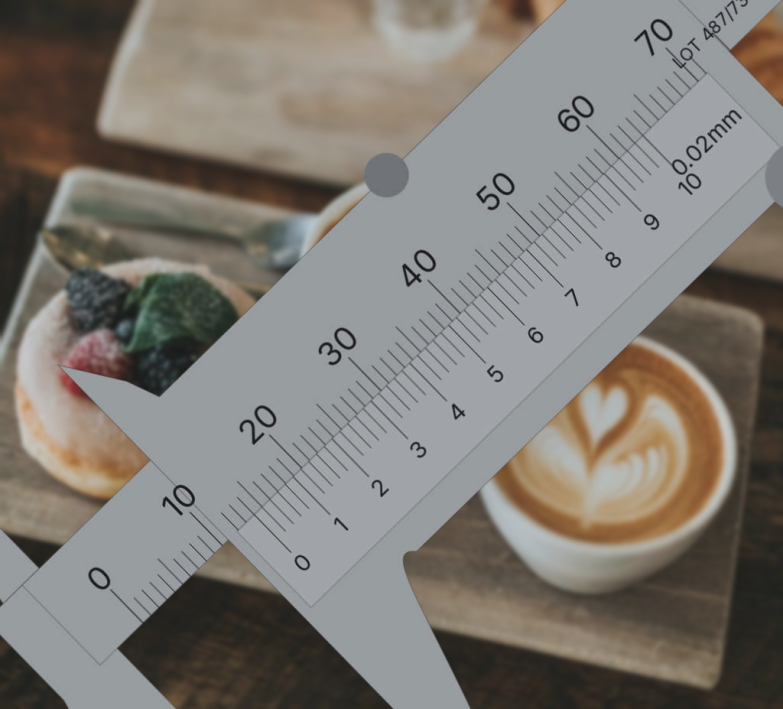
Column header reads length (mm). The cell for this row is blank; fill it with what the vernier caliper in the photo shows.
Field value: 14.0 mm
